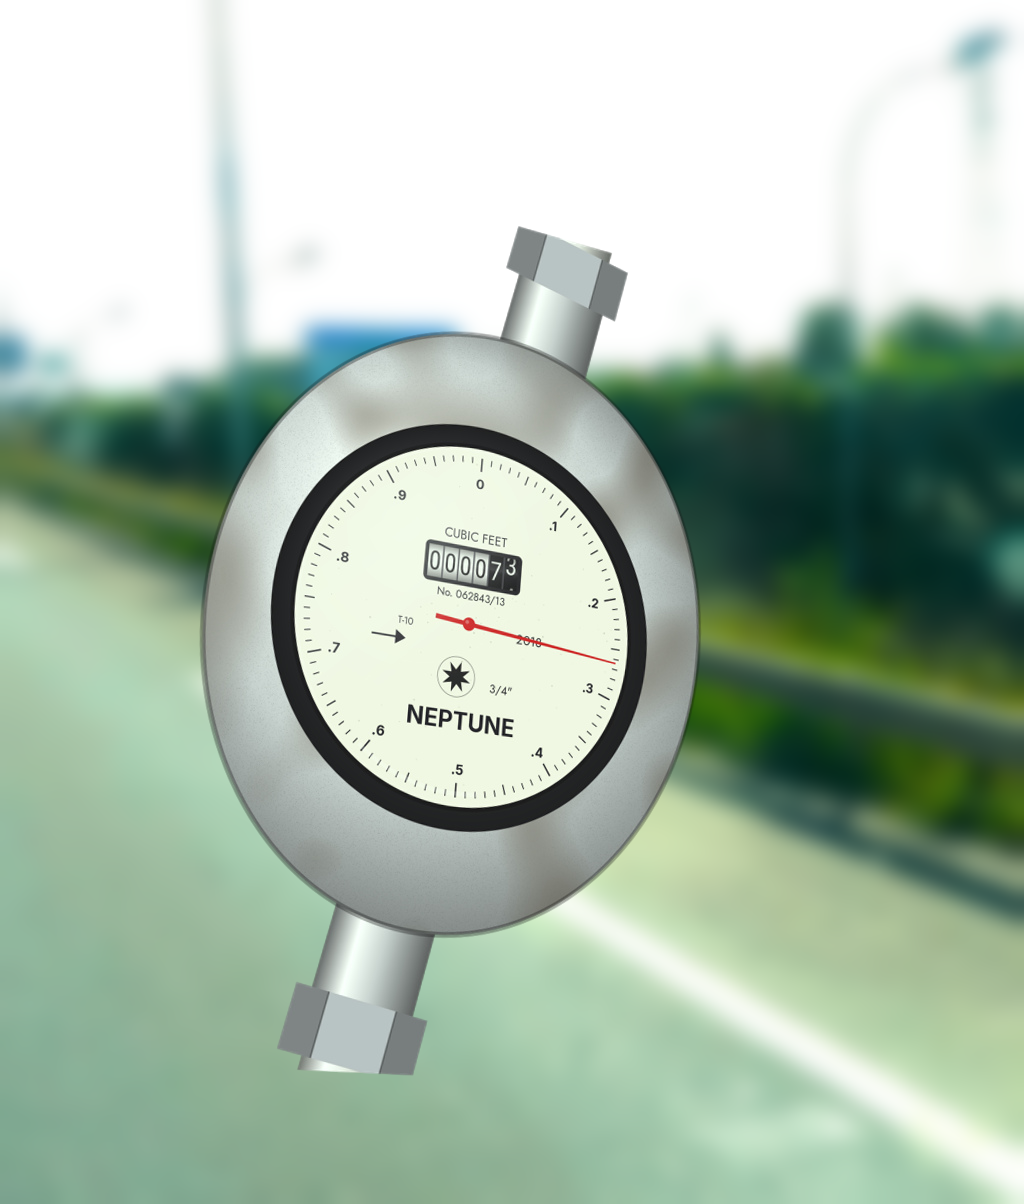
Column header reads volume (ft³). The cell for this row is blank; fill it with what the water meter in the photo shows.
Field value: 73.26 ft³
